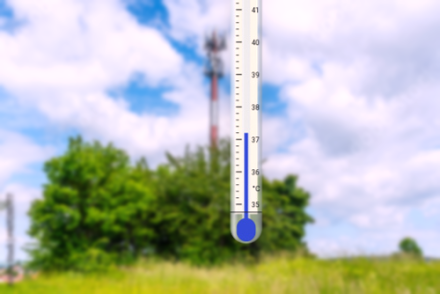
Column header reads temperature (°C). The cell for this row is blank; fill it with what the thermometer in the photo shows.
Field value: 37.2 °C
